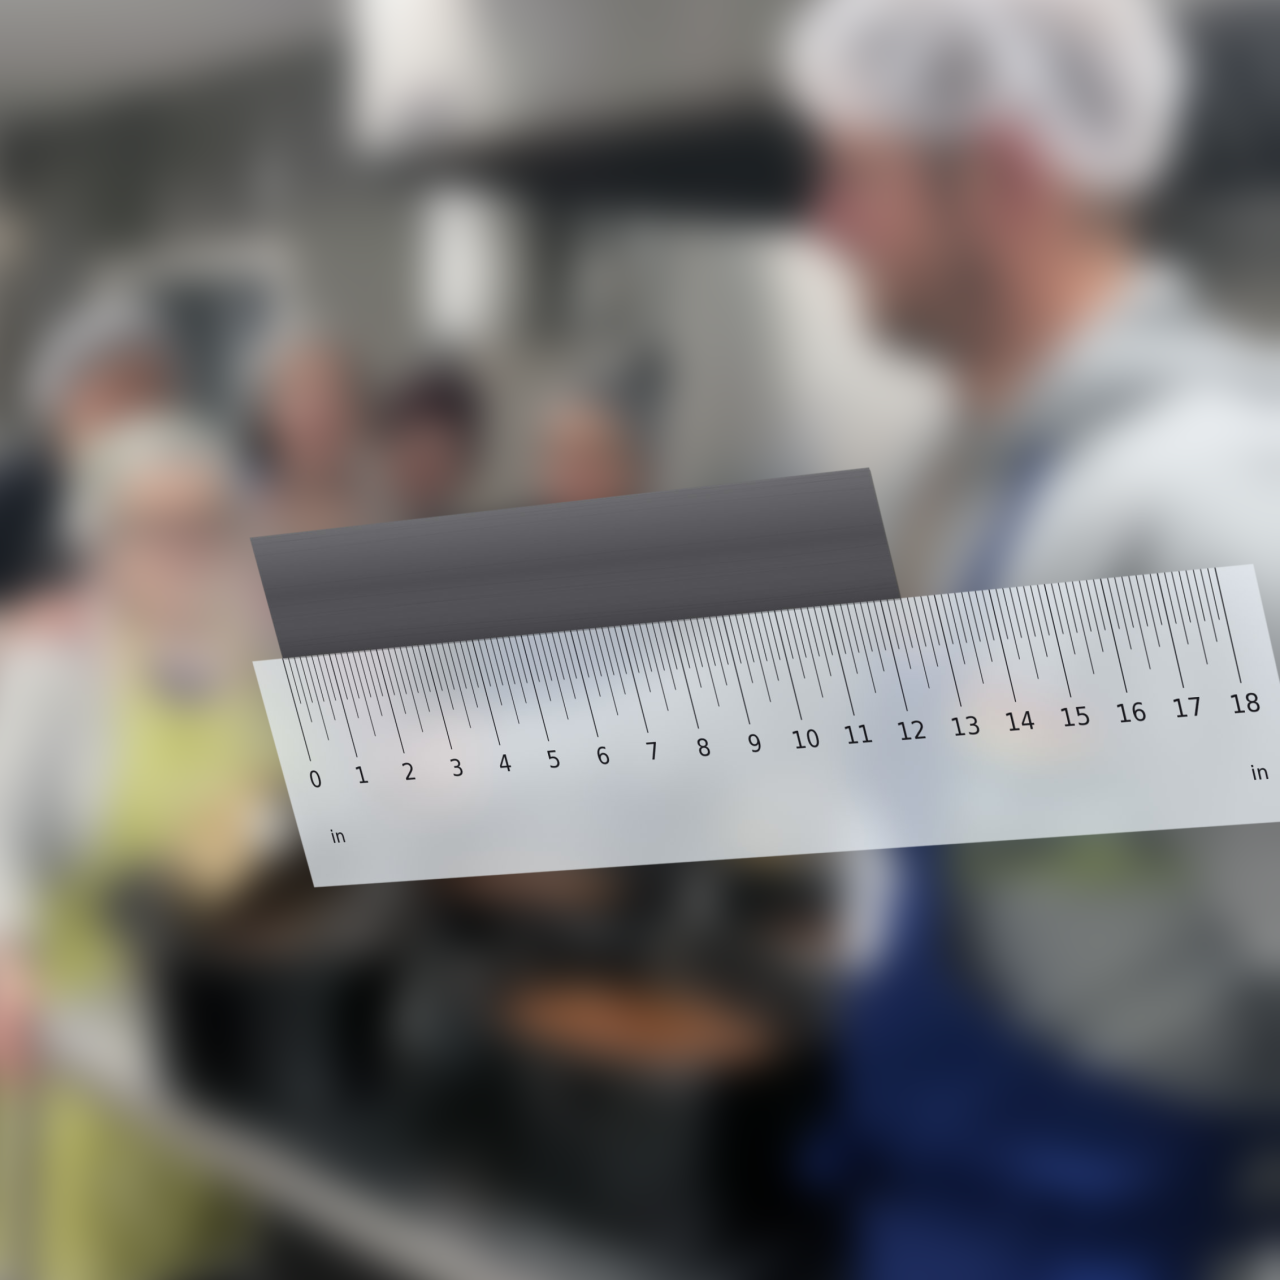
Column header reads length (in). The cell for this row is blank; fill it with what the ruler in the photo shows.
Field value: 12.375 in
